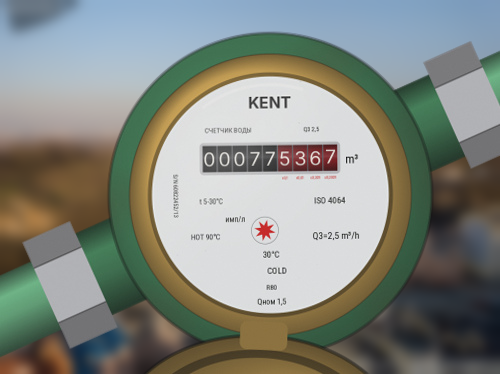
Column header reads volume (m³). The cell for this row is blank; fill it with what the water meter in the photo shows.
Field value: 77.5367 m³
